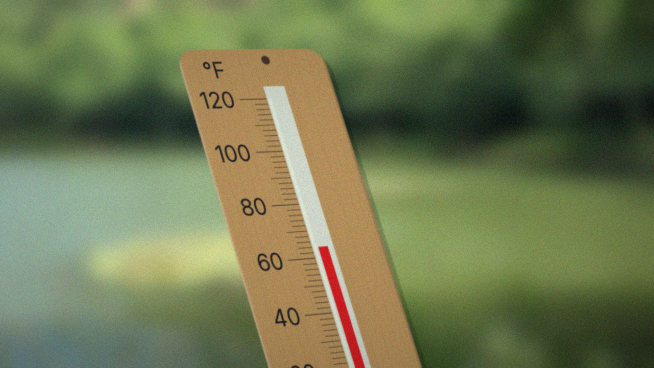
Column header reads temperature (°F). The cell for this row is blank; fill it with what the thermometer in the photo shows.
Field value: 64 °F
